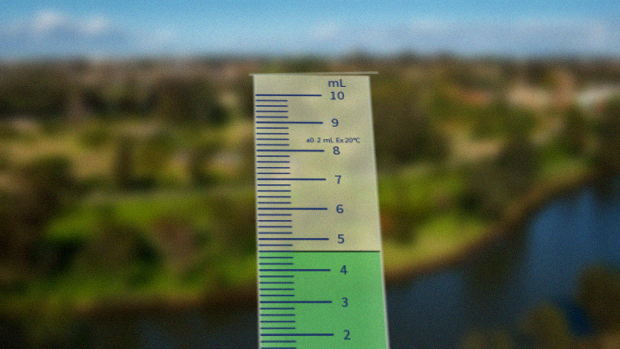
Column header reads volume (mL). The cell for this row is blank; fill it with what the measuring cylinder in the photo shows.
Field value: 4.6 mL
